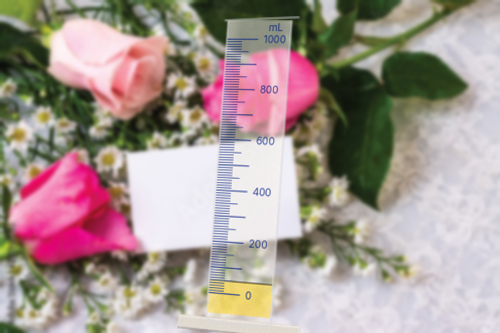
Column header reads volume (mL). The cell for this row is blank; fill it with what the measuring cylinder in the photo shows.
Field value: 50 mL
